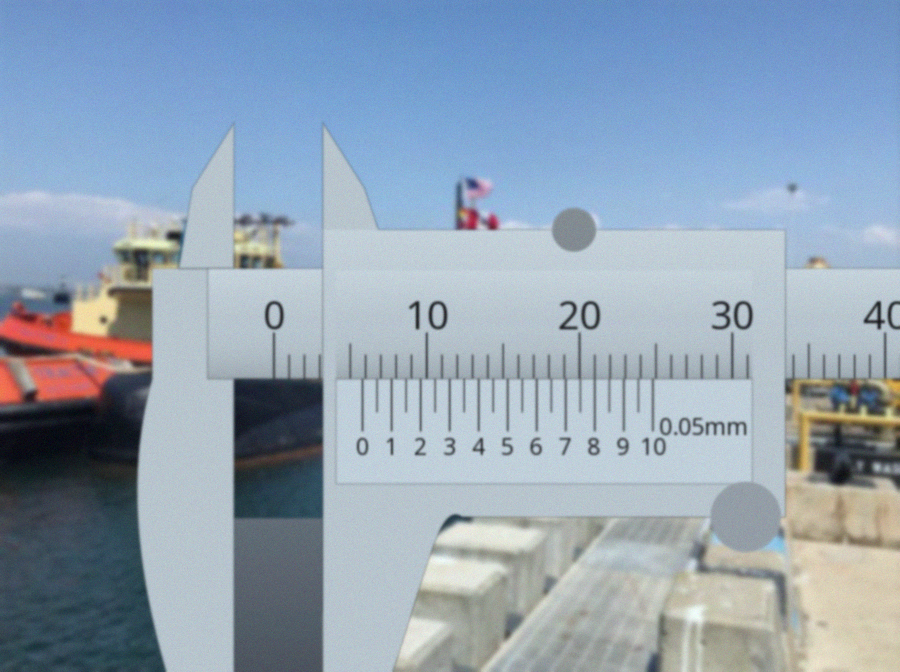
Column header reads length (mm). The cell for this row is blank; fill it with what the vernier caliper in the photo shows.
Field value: 5.8 mm
